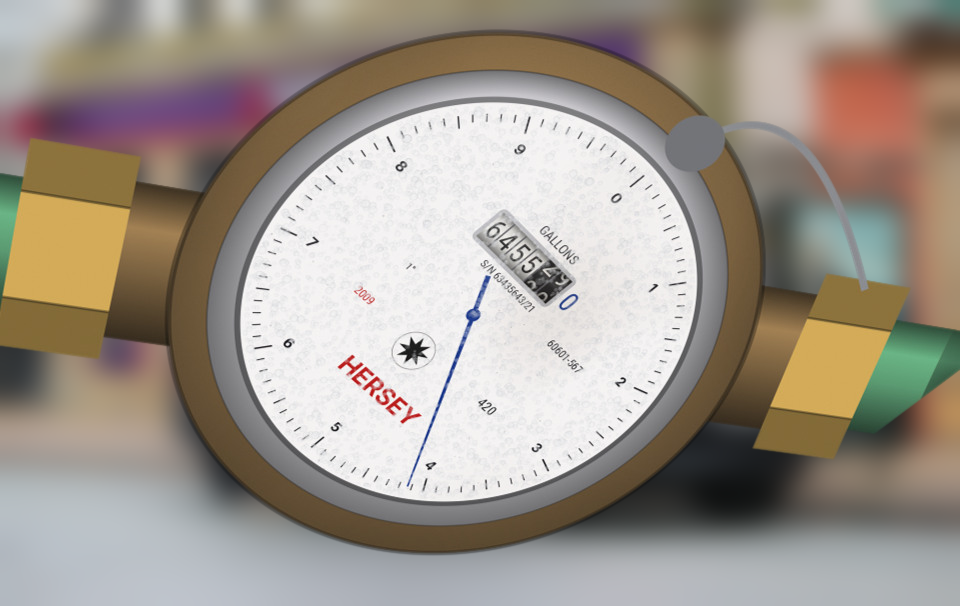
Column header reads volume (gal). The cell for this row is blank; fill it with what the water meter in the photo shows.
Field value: 6455294.1 gal
